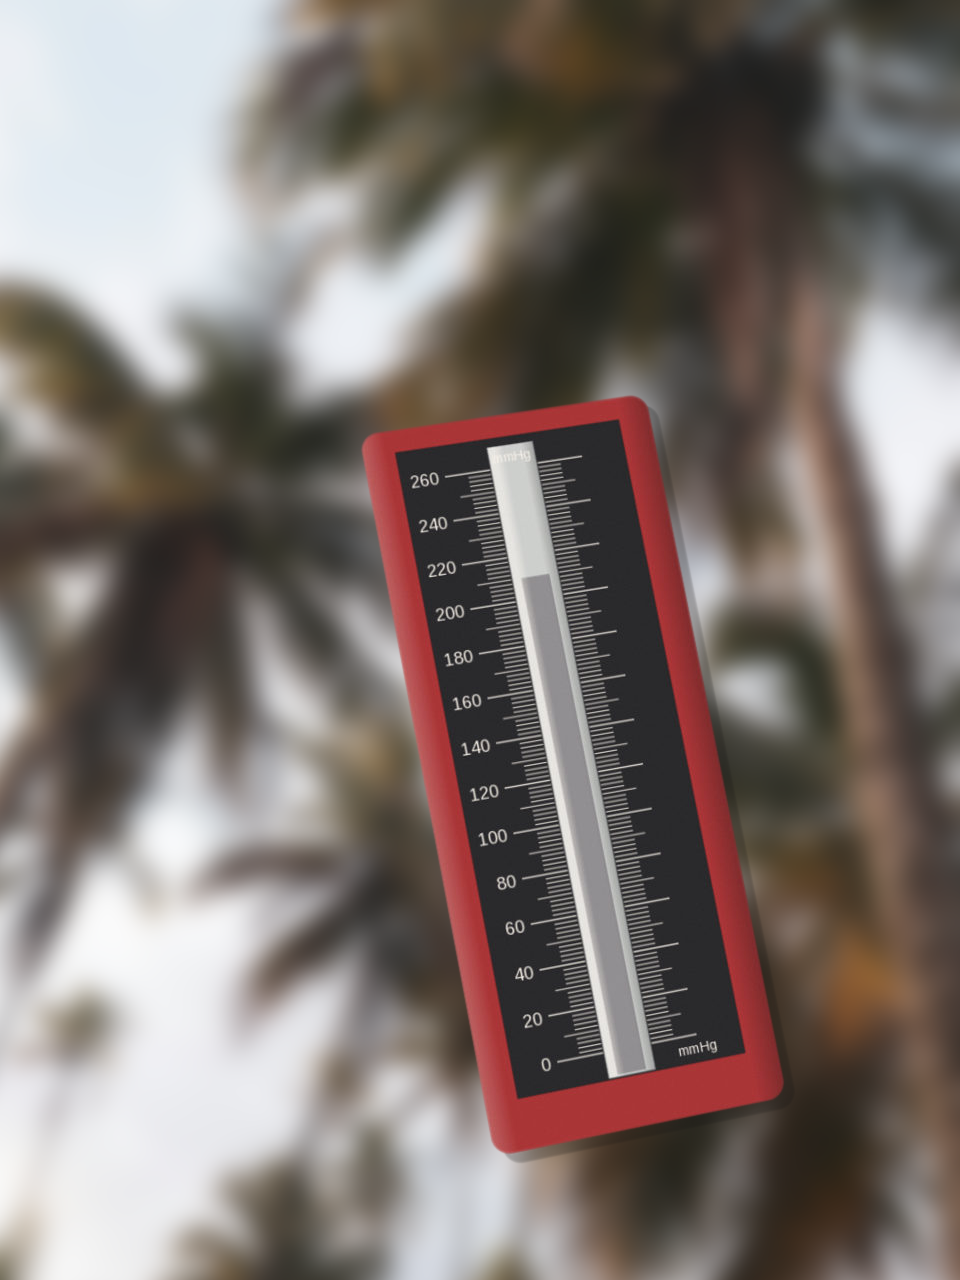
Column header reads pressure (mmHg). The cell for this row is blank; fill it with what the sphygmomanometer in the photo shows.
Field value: 210 mmHg
